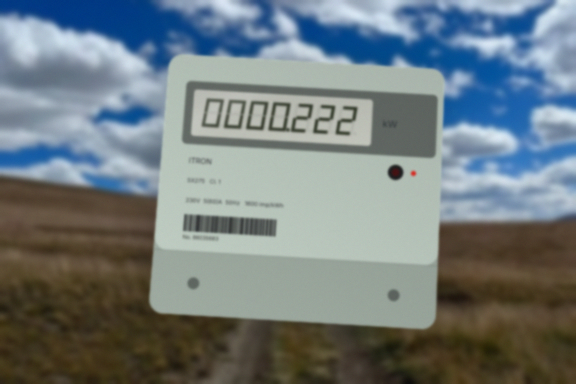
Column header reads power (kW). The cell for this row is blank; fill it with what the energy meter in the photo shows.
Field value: 0.222 kW
